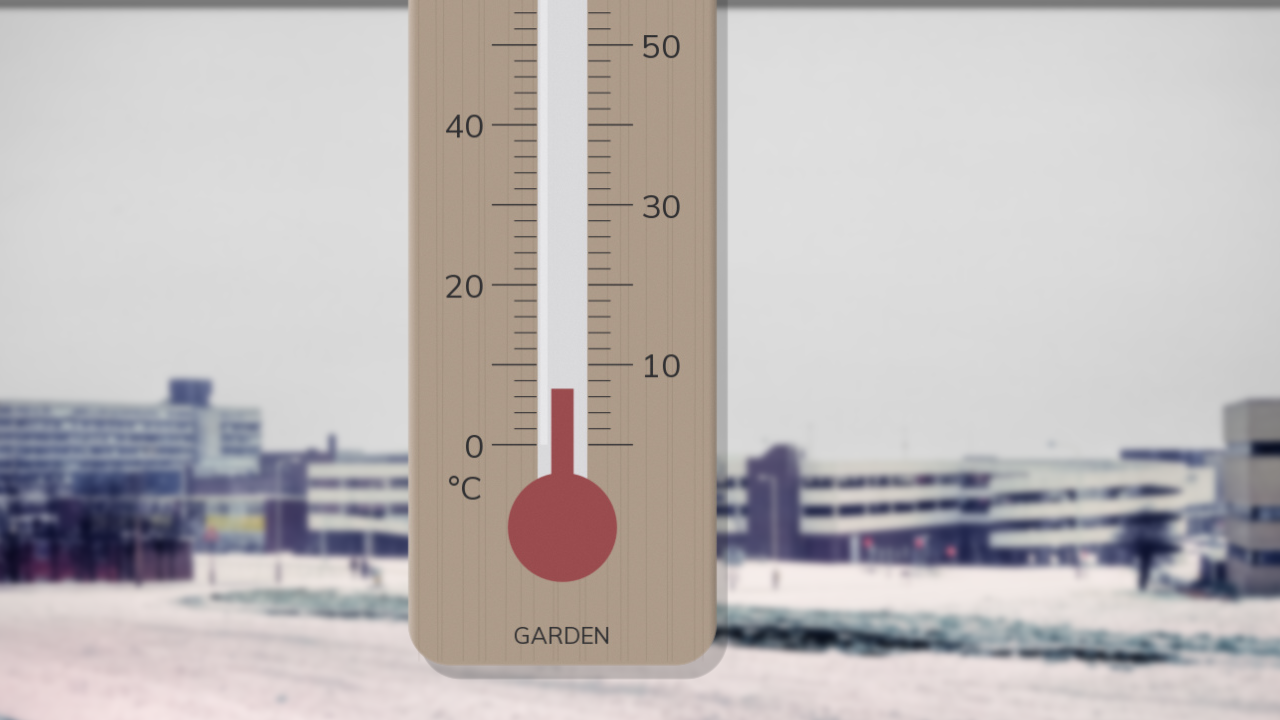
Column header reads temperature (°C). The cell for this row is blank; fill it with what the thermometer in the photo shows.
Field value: 7 °C
